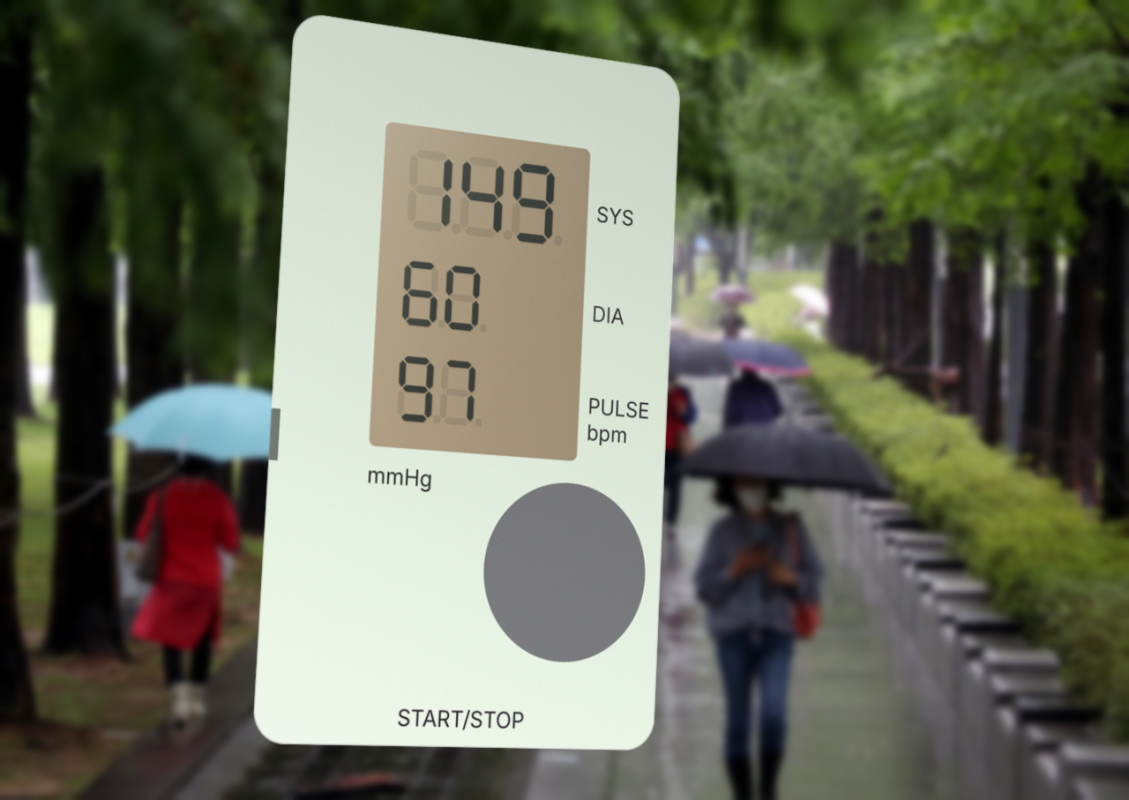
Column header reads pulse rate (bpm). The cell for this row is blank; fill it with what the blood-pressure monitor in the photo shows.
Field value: 97 bpm
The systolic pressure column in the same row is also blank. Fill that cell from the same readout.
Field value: 149 mmHg
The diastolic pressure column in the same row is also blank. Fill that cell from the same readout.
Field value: 60 mmHg
